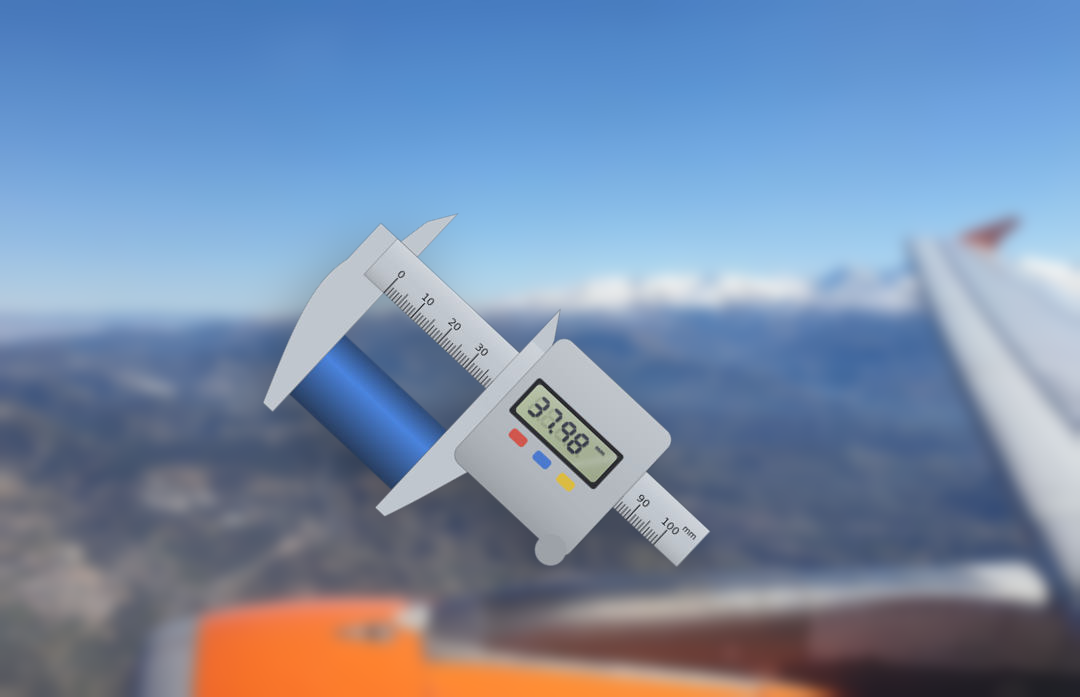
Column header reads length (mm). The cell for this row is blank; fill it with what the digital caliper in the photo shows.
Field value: 37.98 mm
